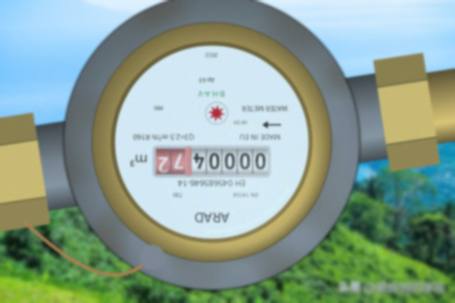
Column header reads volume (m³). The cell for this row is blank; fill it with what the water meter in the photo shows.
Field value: 4.72 m³
